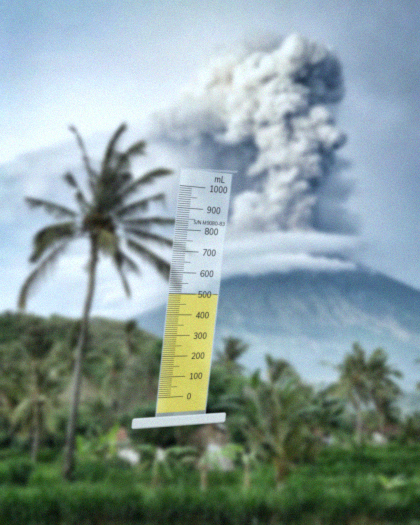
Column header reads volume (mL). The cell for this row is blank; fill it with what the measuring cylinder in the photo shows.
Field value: 500 mL
